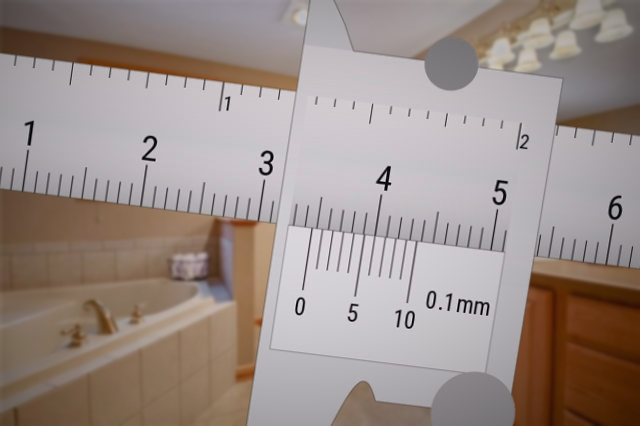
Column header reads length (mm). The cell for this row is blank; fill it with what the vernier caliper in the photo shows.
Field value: 34.6 mm
